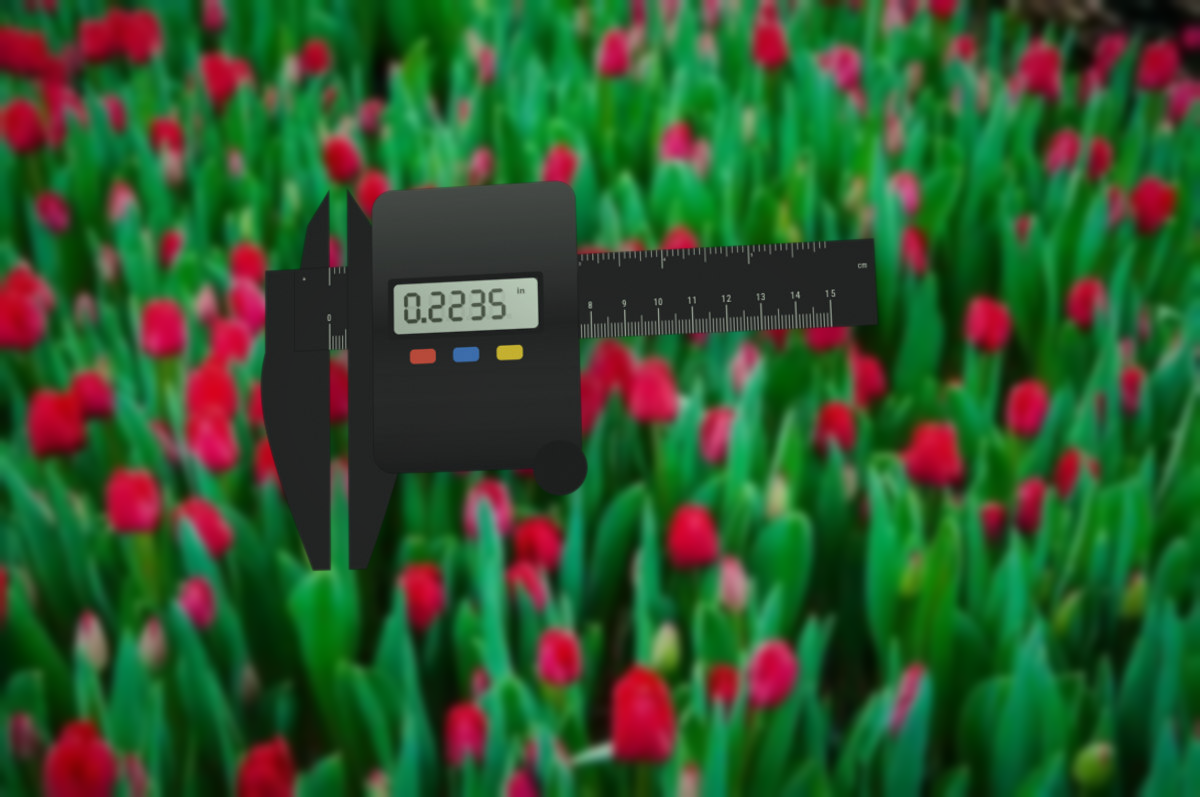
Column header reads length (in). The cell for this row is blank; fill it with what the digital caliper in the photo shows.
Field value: 0.2235 in
